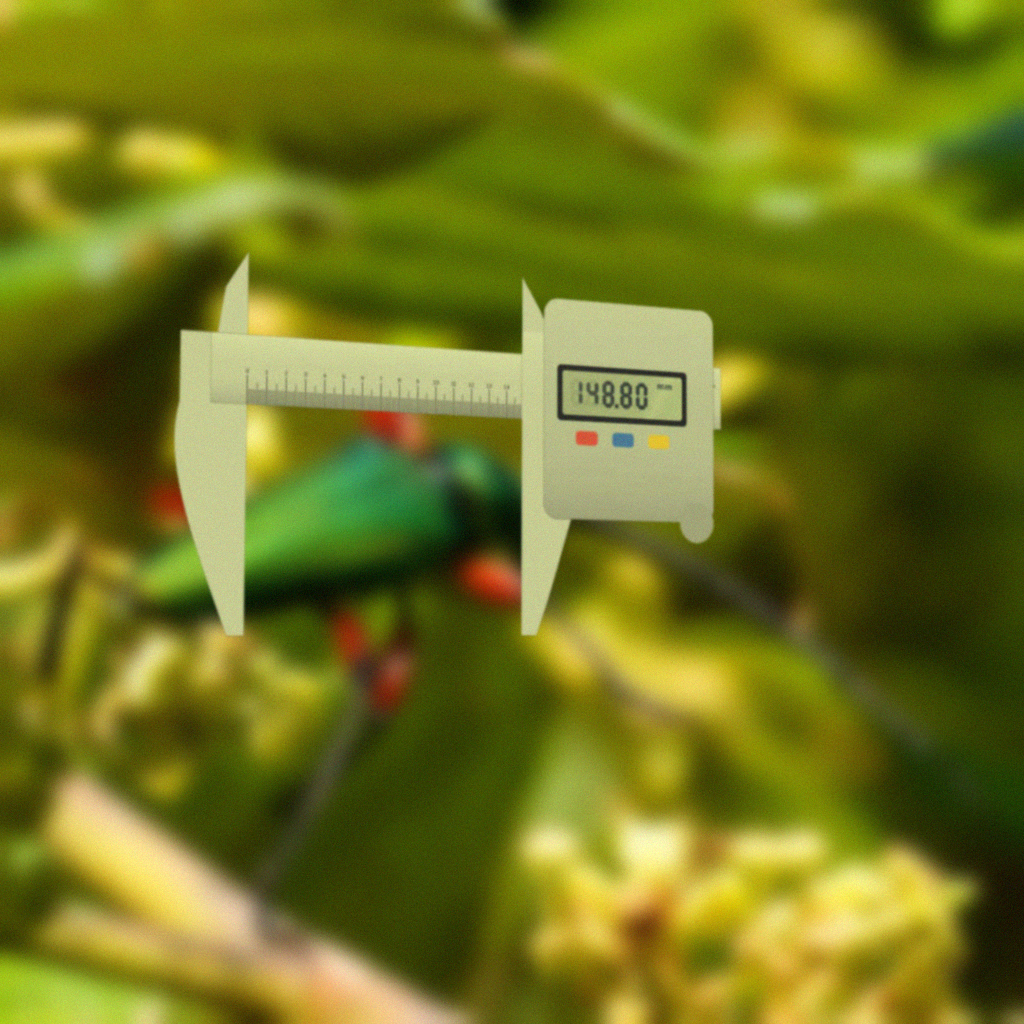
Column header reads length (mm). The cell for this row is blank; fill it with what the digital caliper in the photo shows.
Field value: 148.80 mm
